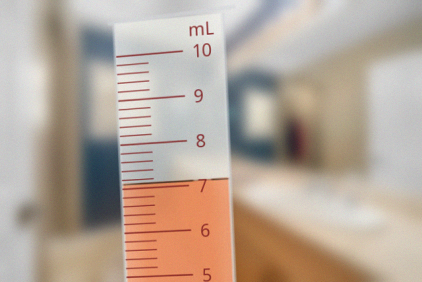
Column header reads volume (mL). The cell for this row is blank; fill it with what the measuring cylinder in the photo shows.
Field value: 7.1 mL
